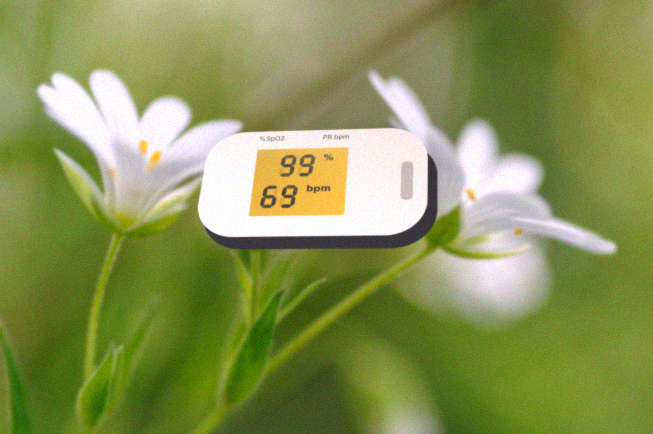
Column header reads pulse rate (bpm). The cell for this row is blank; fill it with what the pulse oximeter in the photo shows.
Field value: 69 bpm
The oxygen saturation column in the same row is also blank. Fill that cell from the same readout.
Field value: 99 %
